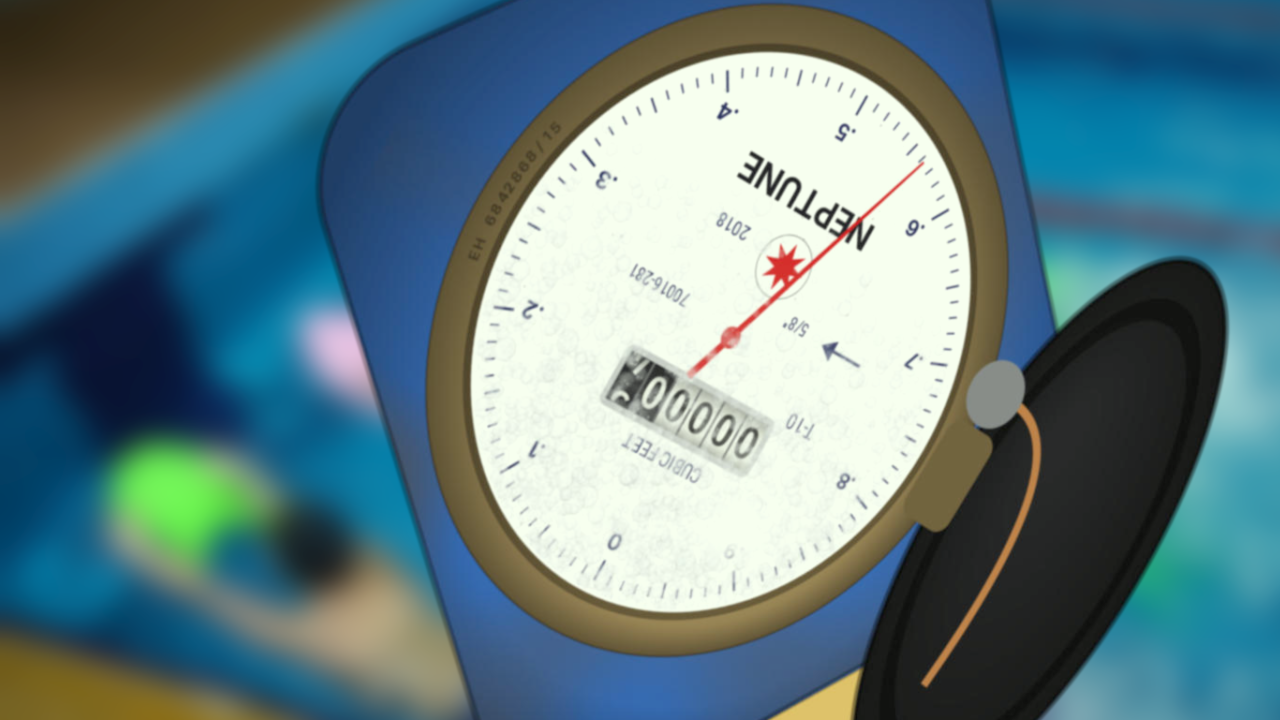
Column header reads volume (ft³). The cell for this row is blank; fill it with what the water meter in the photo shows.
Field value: 3.56 ft³
